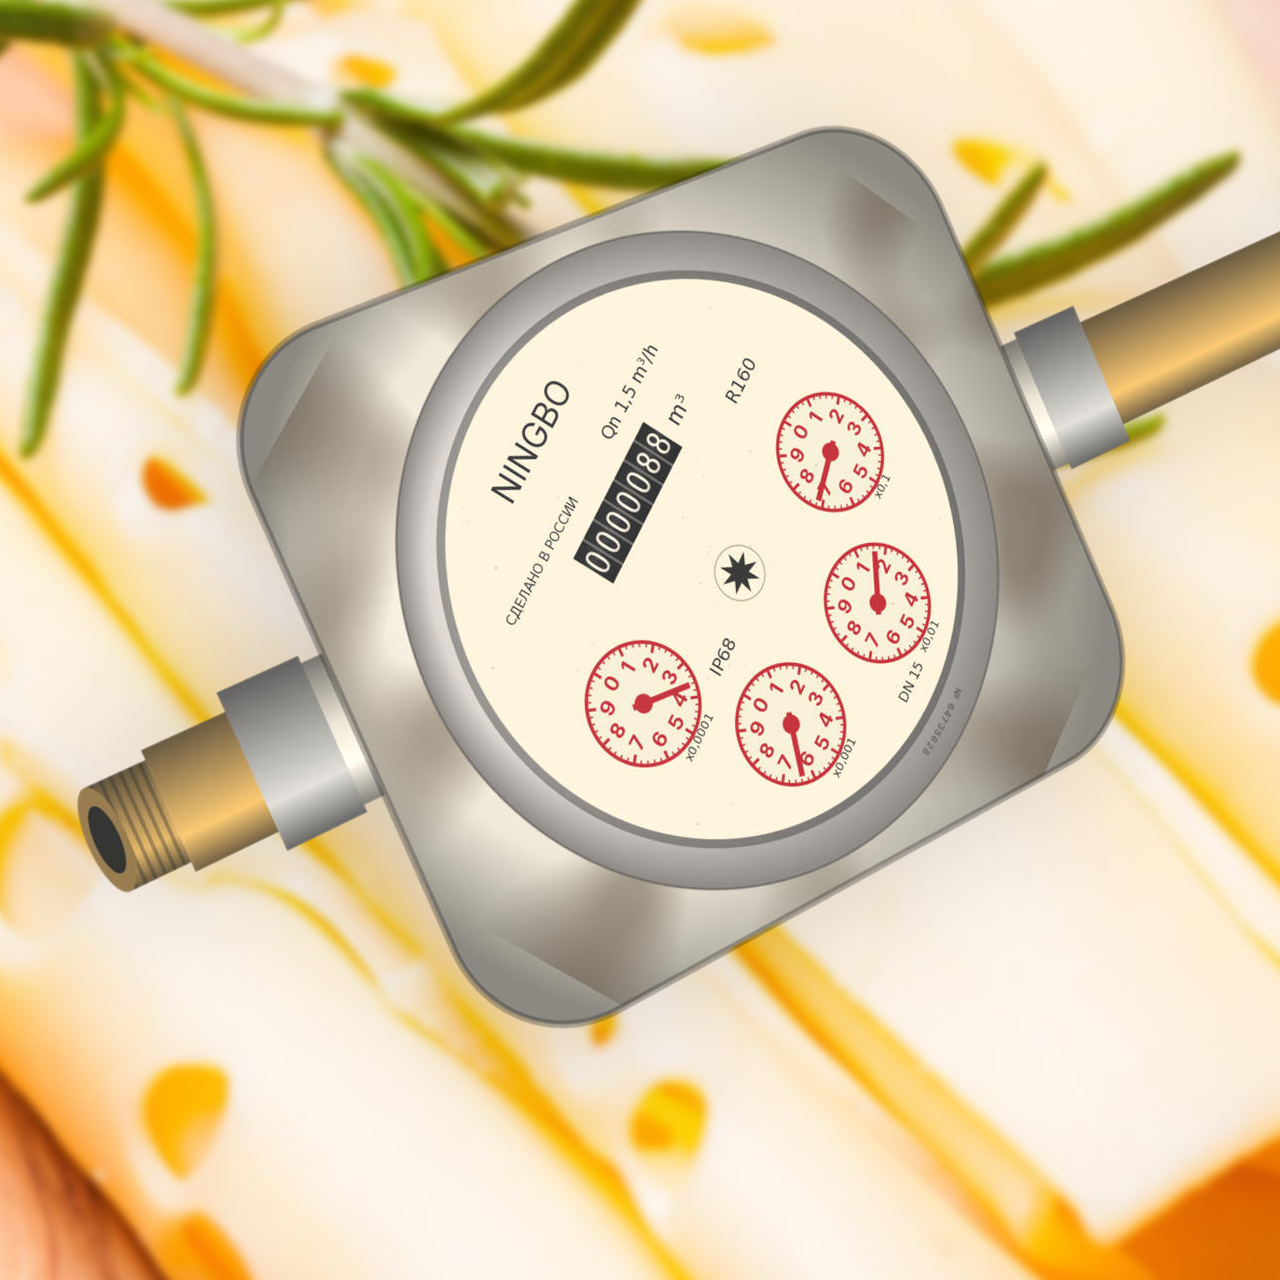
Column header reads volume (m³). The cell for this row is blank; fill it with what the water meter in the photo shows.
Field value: 88.7163 m³
